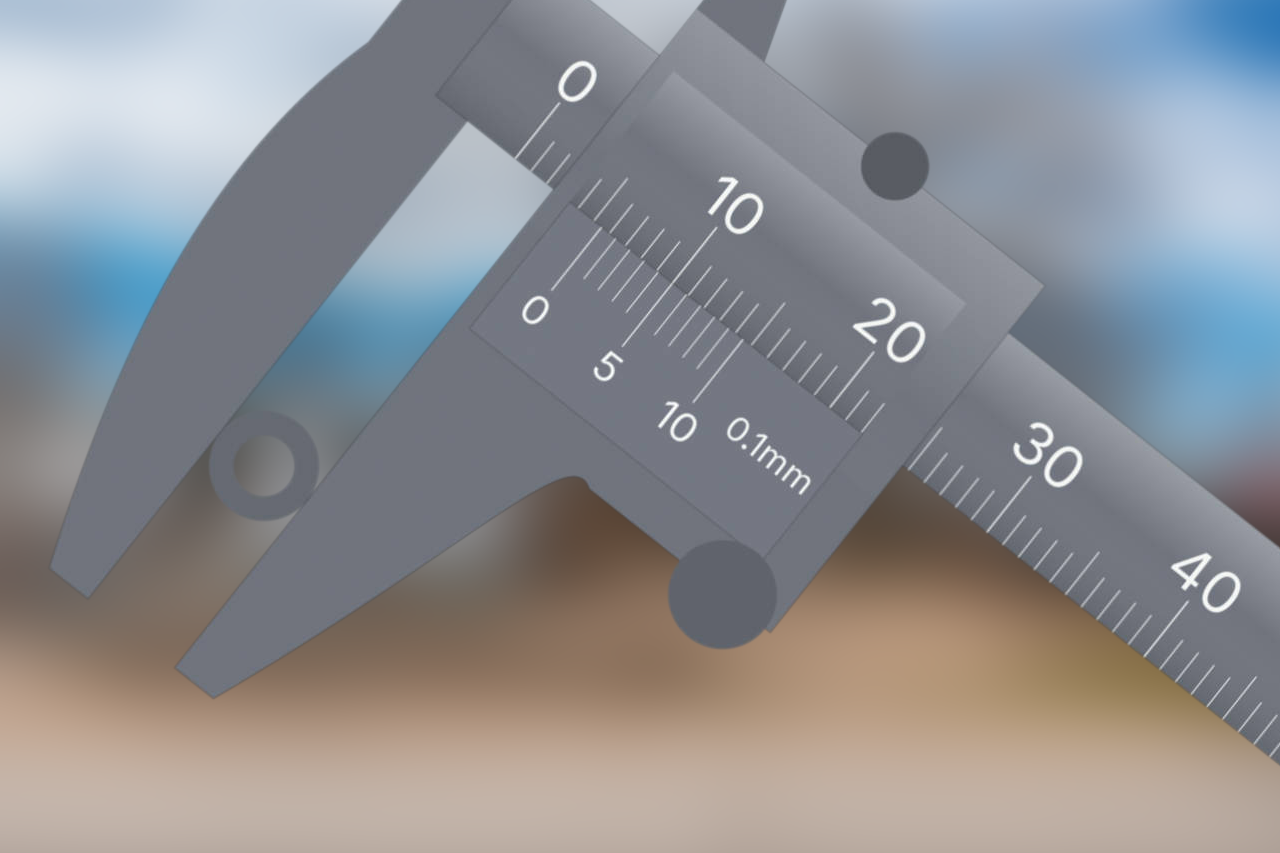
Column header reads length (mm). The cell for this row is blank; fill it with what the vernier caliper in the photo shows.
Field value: 5.5 mm
